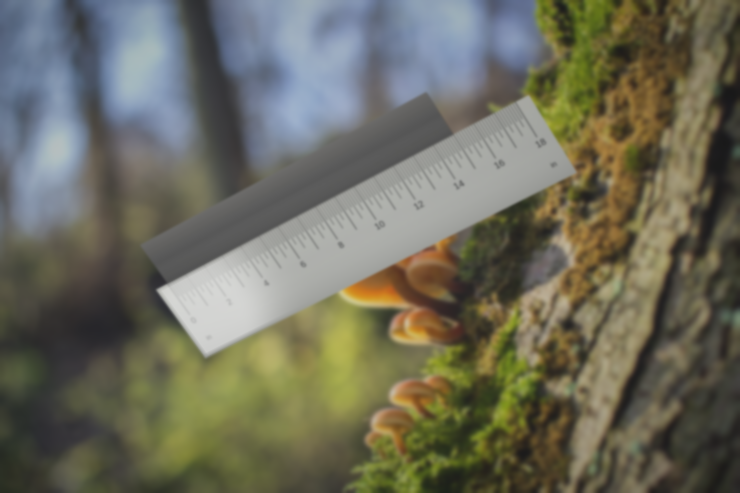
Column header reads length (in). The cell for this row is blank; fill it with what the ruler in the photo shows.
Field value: 15 in
